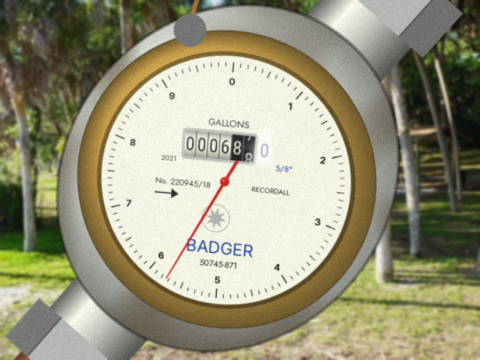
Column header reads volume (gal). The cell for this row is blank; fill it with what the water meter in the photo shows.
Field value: 6875.7 gal
